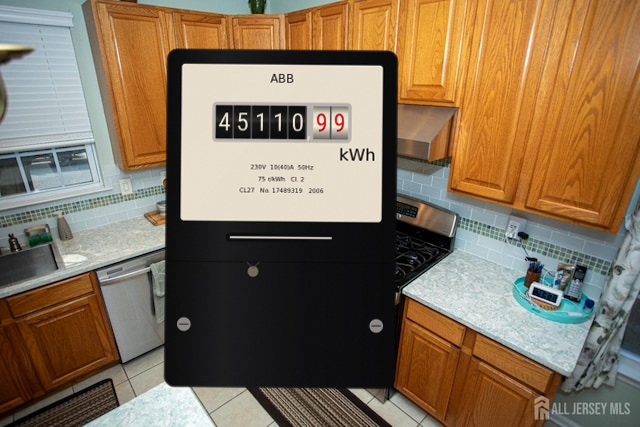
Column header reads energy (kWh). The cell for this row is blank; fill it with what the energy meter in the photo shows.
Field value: 45110.99 kWh
